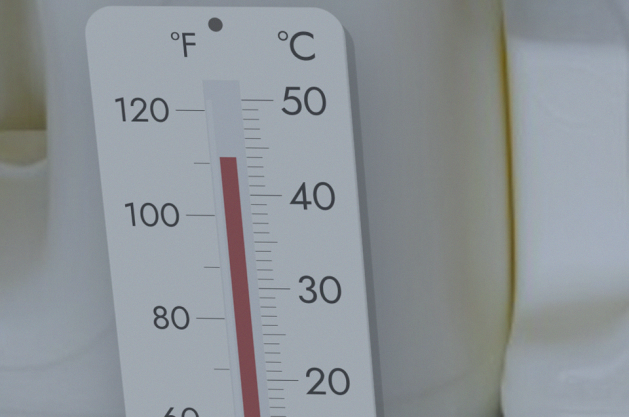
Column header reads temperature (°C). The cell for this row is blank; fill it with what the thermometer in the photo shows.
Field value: 44 °C
